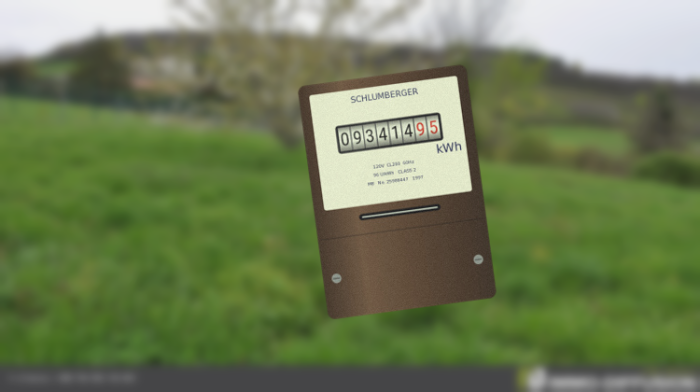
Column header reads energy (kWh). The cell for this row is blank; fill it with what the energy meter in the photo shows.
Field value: 93414.95 kWh
